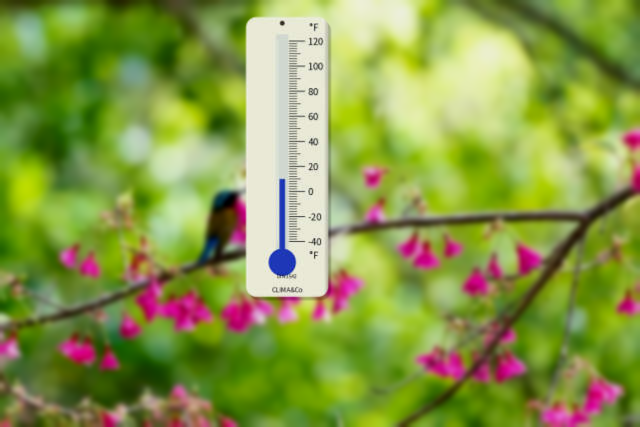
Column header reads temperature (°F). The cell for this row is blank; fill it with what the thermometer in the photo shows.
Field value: 10 °F
